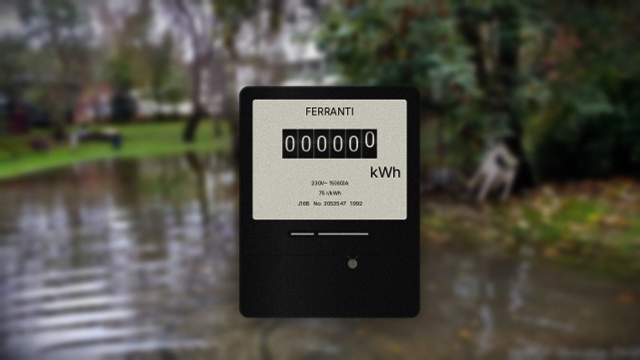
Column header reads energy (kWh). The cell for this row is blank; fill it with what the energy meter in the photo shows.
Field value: 0 kWh
